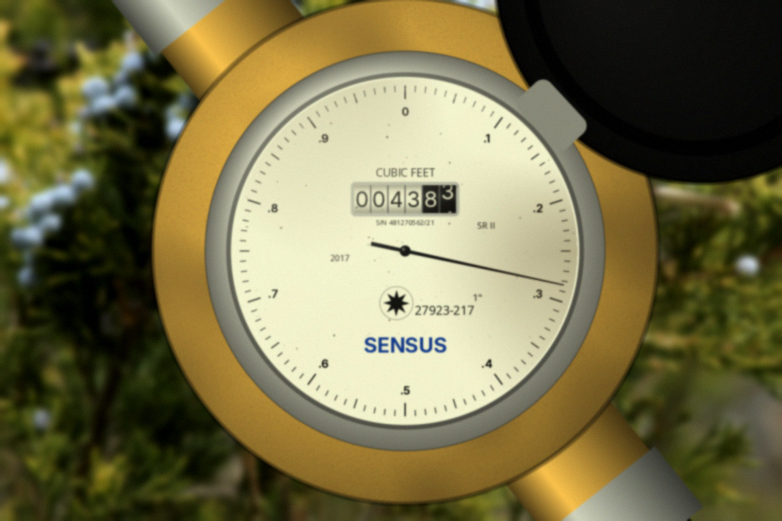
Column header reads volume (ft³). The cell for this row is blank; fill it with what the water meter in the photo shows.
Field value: 4383.28 ft³
